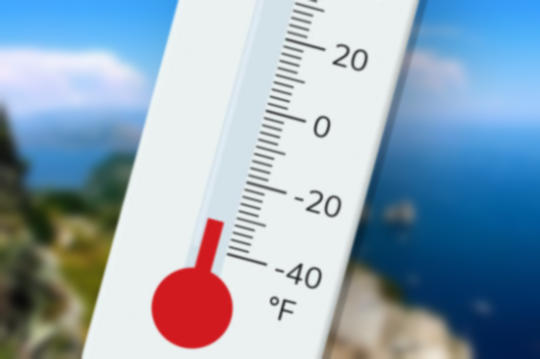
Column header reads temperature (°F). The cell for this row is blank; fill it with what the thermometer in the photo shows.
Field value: -32 °F
